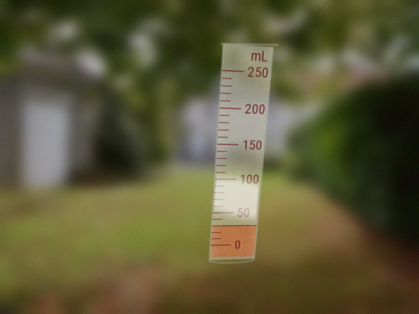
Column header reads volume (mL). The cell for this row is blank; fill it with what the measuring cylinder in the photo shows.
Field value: 30 mL
